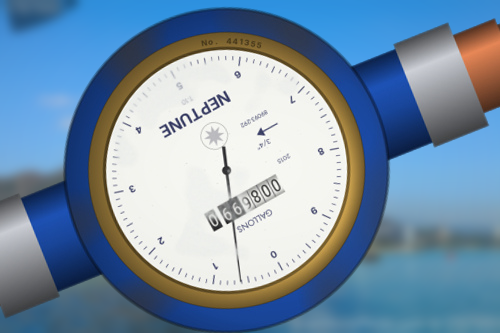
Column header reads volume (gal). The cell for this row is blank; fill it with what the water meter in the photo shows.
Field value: 86990.6 gal
